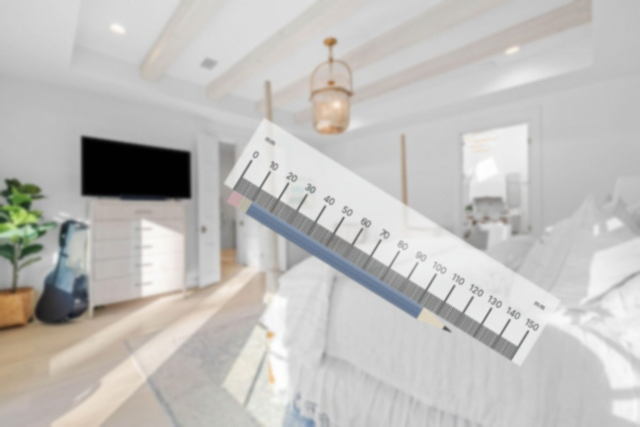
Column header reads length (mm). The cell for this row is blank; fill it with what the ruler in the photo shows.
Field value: 120 mm
